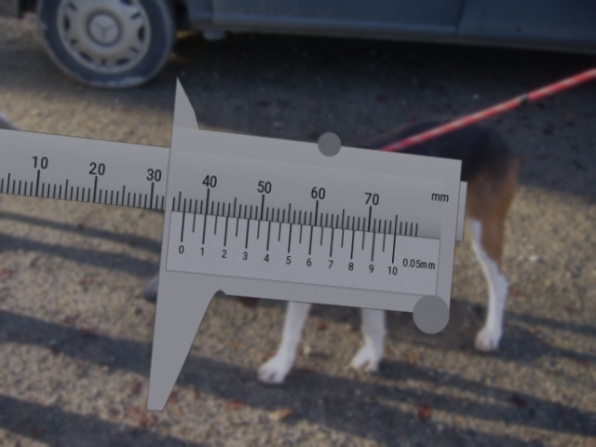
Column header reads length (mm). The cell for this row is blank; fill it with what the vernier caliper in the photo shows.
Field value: 36.0 mm
